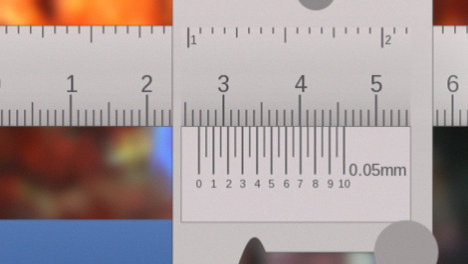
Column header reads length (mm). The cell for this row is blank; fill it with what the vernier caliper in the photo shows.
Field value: 26.8 mm
